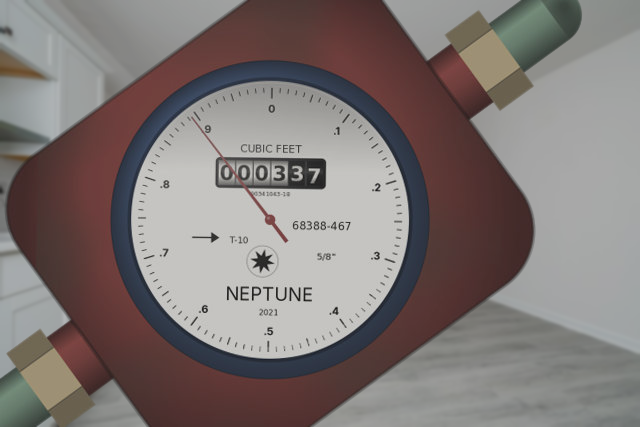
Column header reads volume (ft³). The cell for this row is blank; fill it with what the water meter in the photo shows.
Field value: 336.89 ft³
